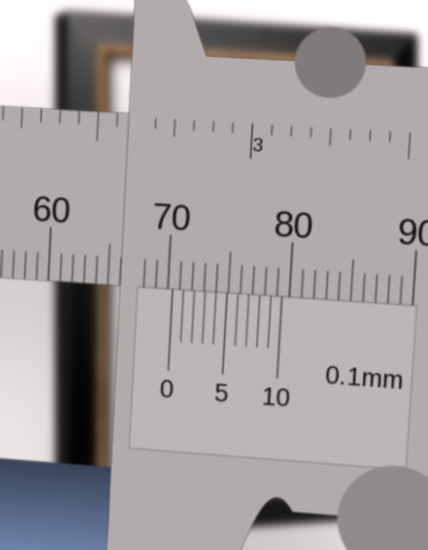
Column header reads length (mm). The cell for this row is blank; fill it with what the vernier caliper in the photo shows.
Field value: 70.4 mm
